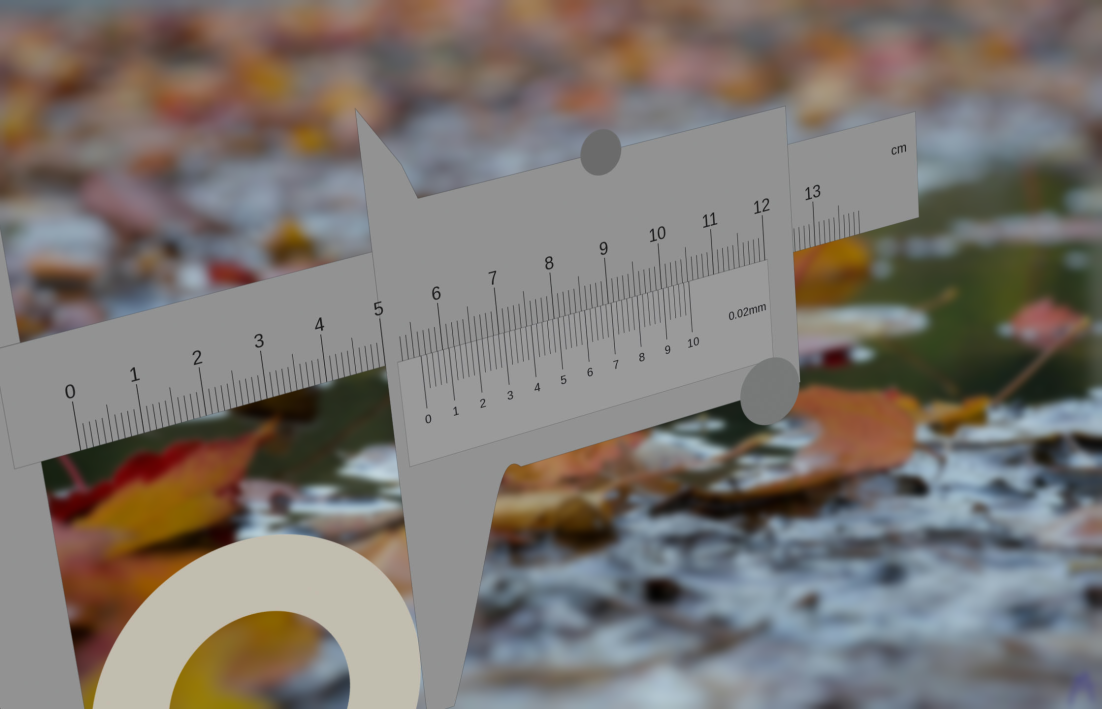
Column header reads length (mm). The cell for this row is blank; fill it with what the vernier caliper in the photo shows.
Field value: 56.2 mm
